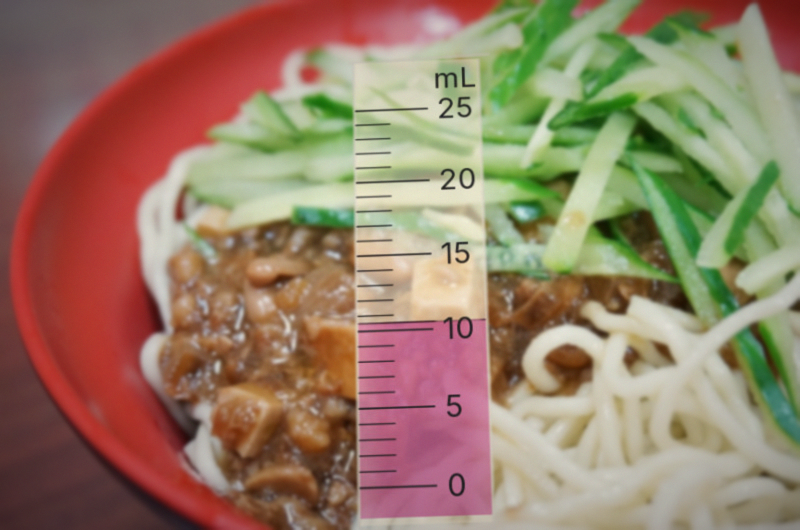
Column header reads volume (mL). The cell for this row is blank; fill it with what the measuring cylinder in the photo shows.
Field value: 10.5 mL
